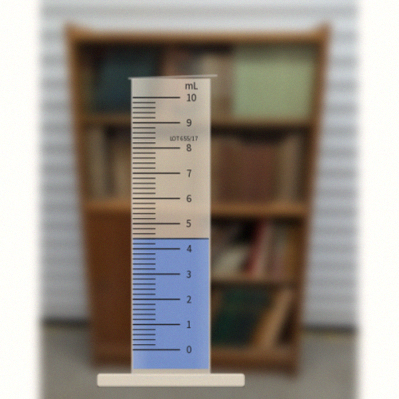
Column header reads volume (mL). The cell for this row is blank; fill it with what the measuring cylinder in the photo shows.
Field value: 4.4 mL
